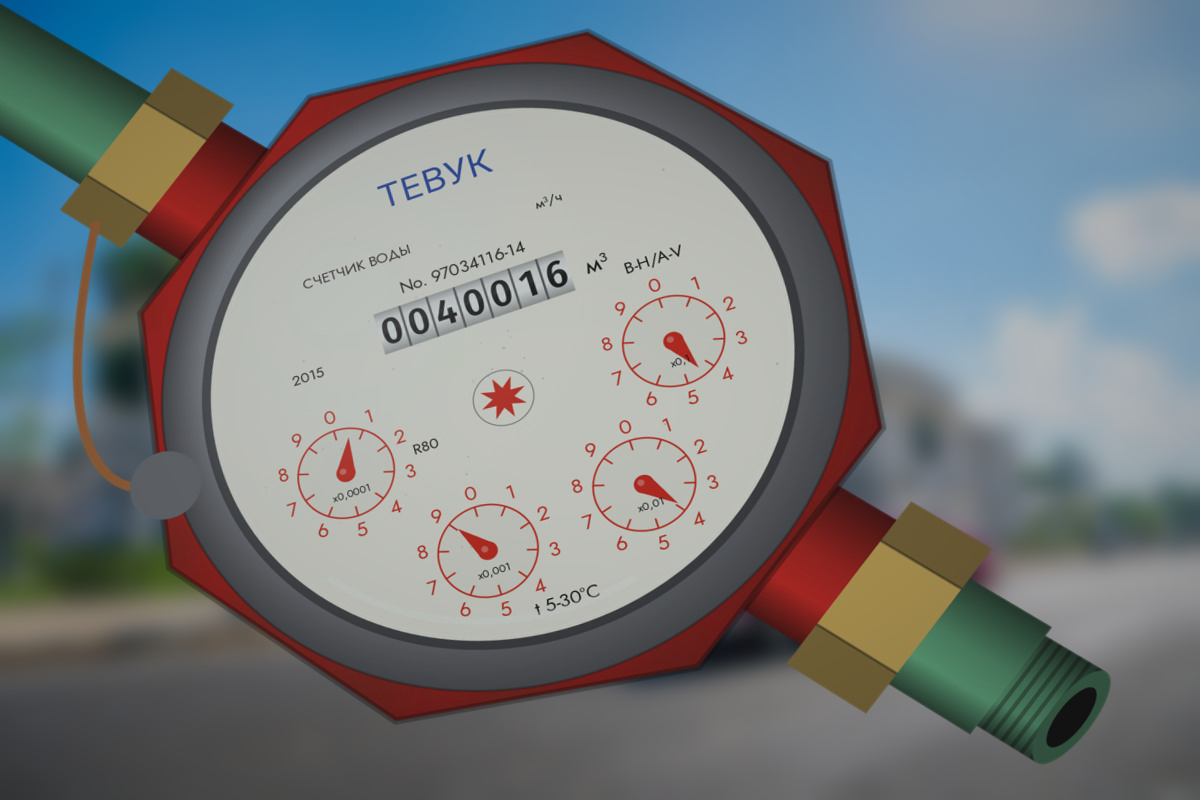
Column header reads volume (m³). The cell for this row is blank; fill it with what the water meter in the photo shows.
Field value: 40016.4390 m³
